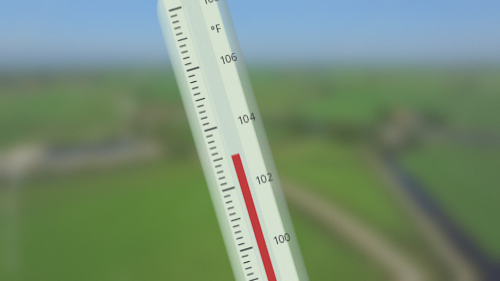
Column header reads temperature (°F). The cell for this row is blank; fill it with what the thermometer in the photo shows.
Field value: 103 °F
